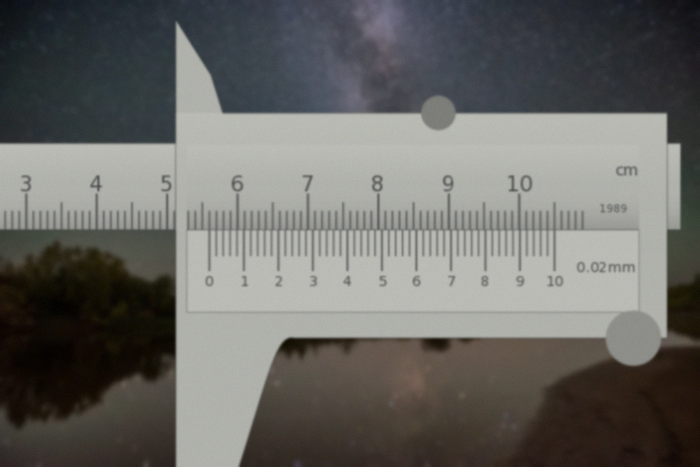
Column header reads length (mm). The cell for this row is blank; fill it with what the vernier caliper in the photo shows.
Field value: 56.0 mm
